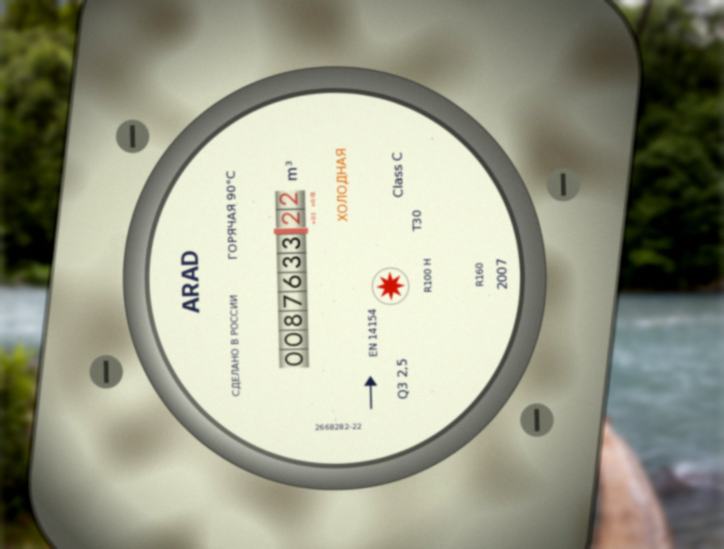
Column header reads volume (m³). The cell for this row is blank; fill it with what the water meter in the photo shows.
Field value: 87633.22 m³
